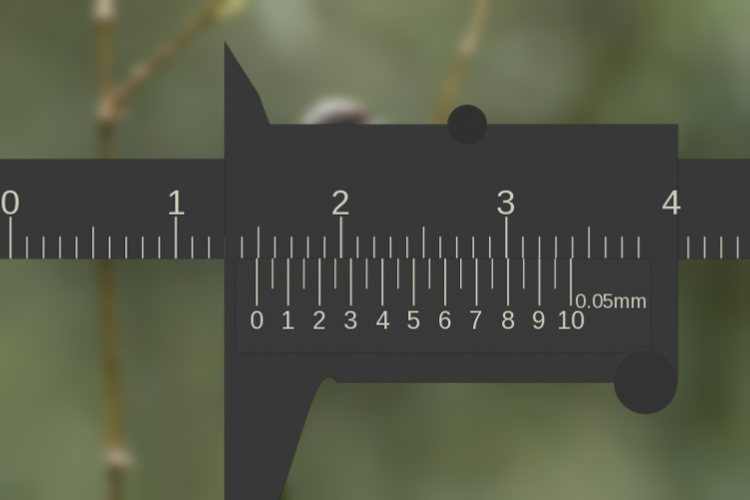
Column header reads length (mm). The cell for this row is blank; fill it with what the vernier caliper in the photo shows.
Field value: 14.9 mm
